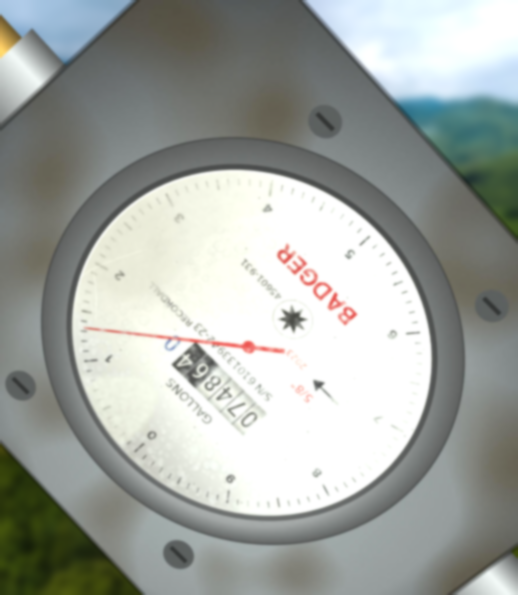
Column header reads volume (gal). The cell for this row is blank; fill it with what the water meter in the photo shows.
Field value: 748641.3 gal
